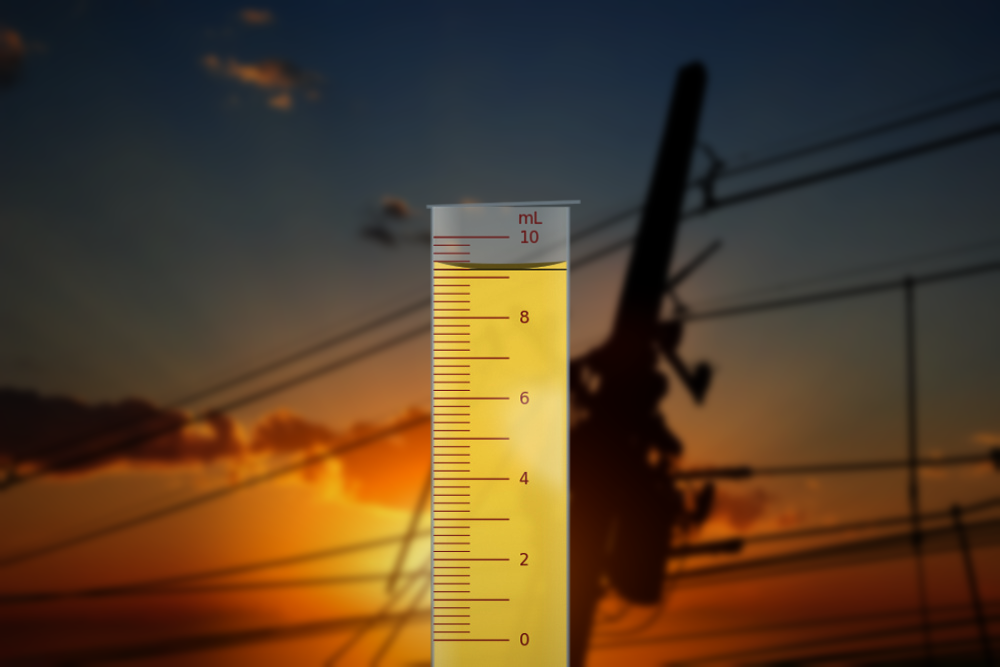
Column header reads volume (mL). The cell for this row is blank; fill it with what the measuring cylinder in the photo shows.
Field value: 9.2 mL
